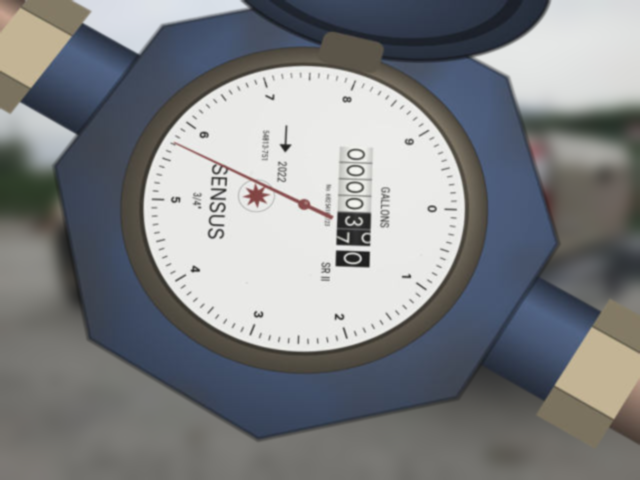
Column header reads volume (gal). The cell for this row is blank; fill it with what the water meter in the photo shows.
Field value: 365.7 gal
